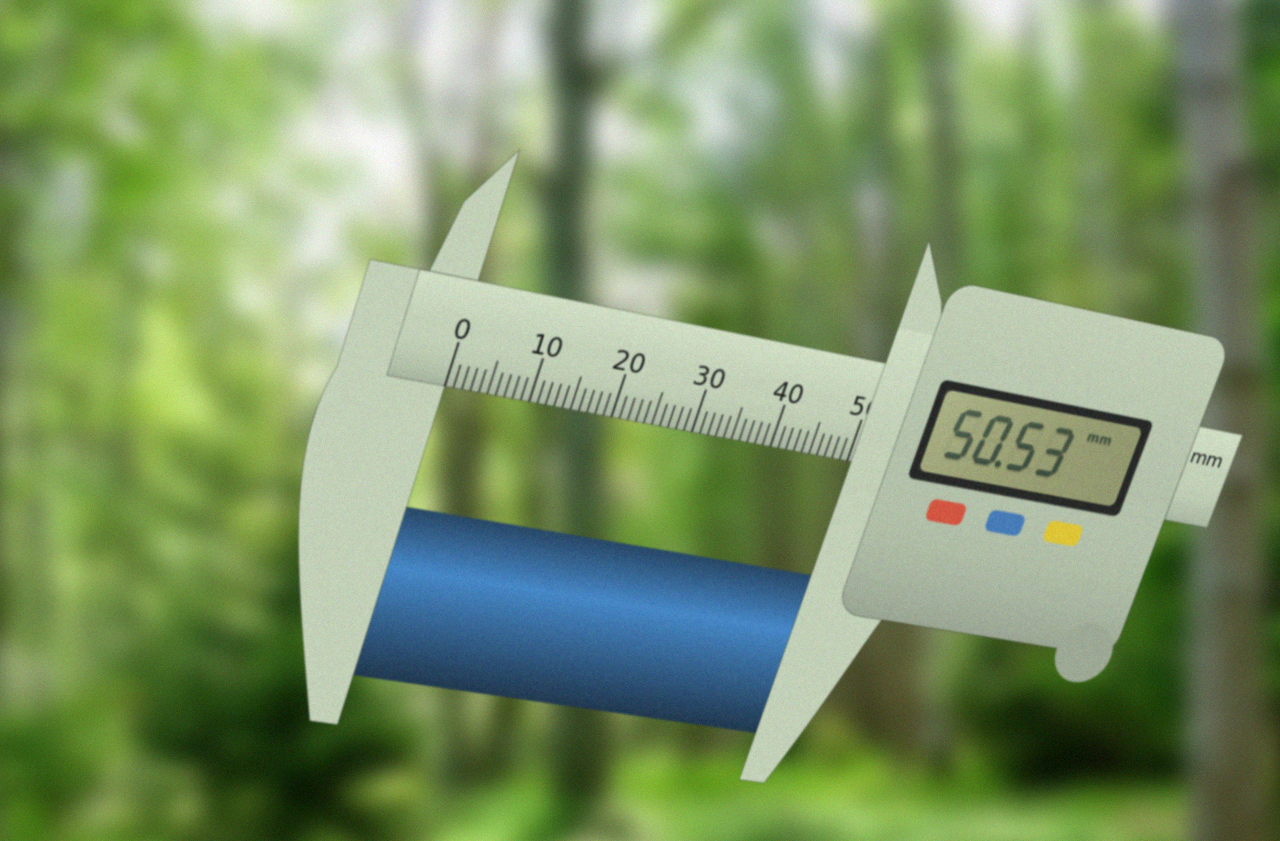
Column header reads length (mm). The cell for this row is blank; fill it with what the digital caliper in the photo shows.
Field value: 50.53 mm
